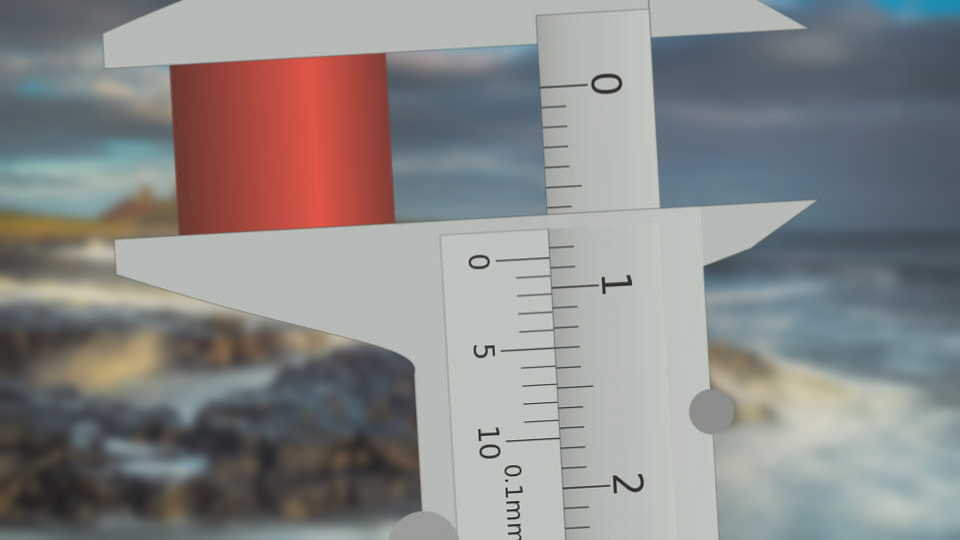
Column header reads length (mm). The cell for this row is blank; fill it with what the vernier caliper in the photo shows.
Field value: 8.5 mm
